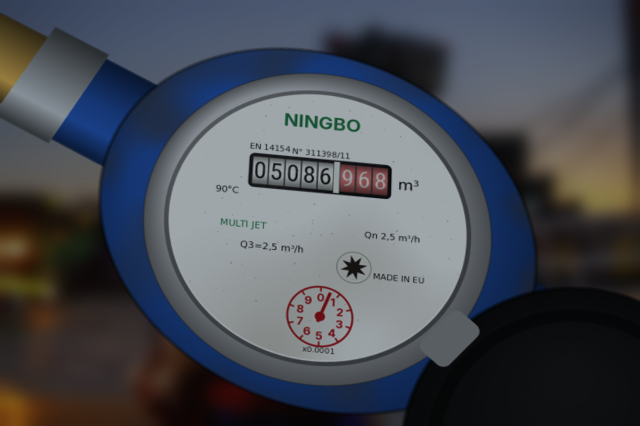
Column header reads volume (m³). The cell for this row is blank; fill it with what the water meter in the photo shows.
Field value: 5086.9680 m³
